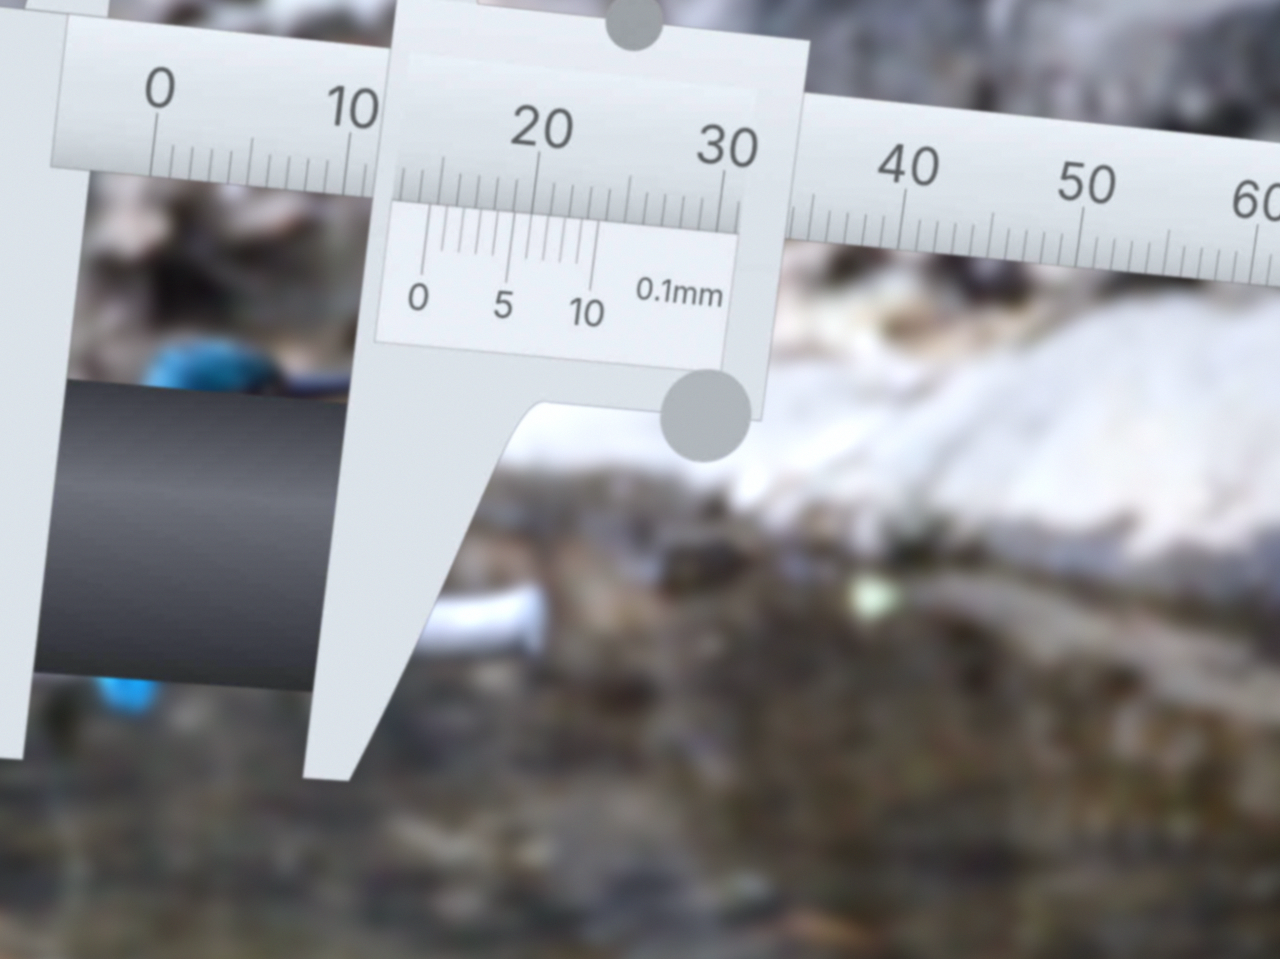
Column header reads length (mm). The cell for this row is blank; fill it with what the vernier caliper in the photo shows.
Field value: 14.6 mm
